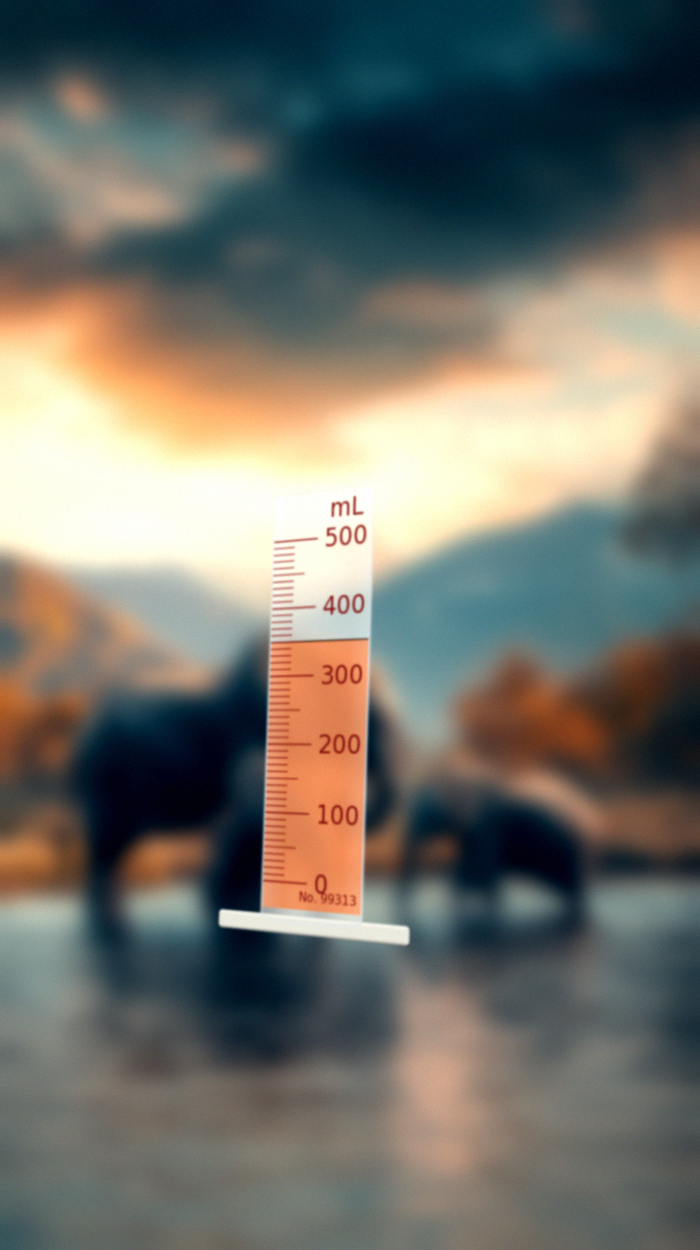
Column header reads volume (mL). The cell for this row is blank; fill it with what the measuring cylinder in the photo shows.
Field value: 350 mL
